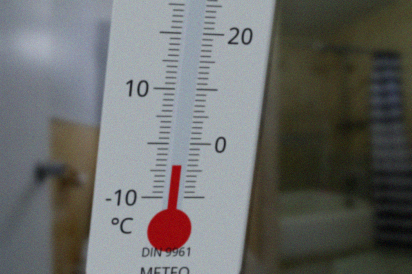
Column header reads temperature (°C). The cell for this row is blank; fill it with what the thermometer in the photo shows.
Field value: -4 °C
